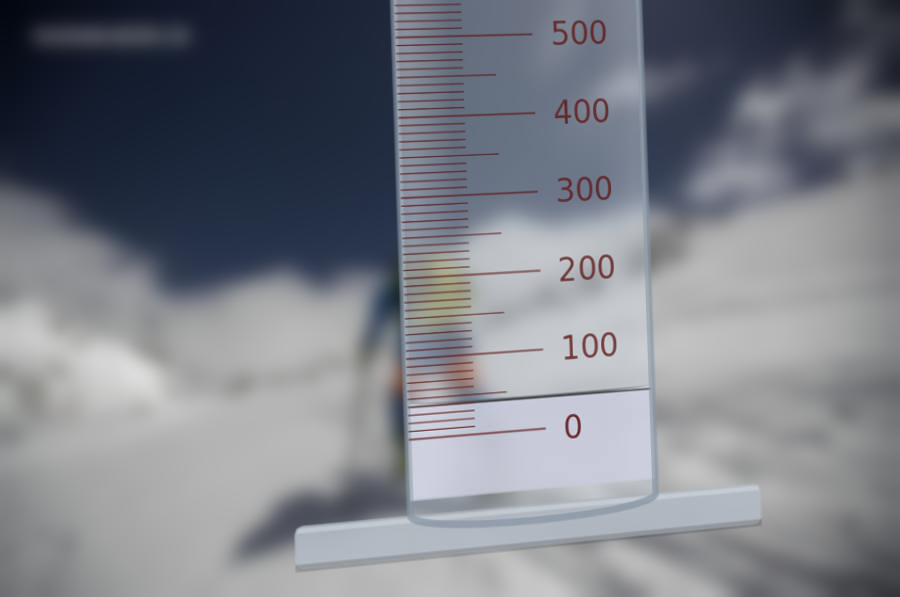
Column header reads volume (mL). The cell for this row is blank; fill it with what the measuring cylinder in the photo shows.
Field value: 40 mL
